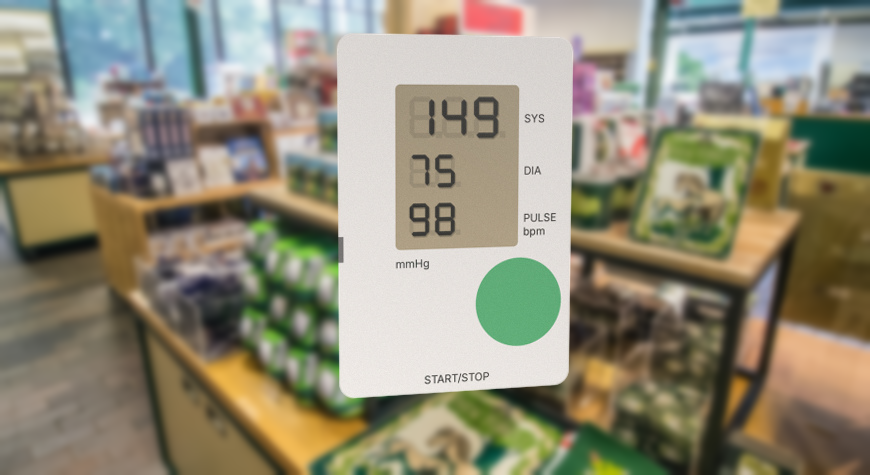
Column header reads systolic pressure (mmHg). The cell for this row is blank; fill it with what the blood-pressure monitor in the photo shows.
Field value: 149 mmHg
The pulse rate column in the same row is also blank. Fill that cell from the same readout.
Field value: 98 bpm
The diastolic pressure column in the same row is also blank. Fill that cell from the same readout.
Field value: 75 mmHg
